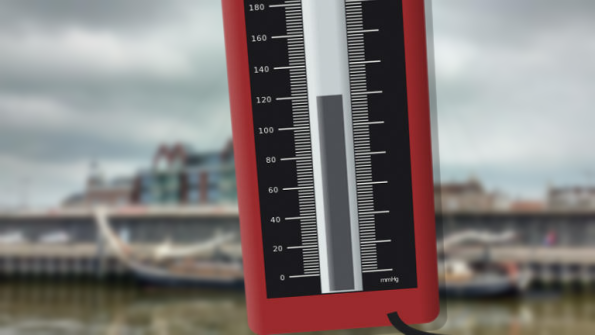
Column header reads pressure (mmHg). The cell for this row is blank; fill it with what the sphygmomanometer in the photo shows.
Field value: 120 mmHg
